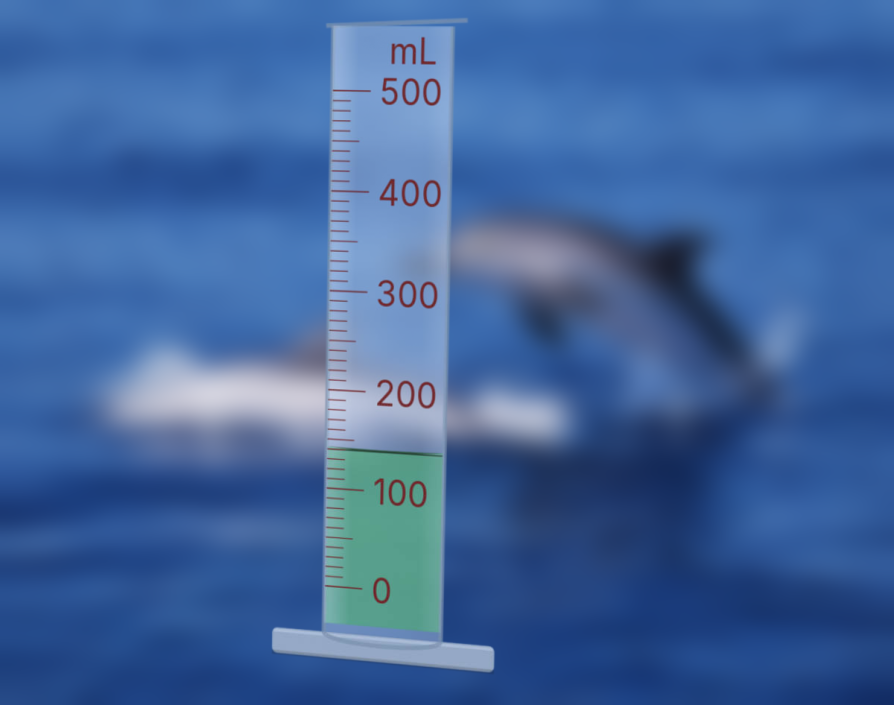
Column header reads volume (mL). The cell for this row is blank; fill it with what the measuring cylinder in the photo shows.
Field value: 140 mL
